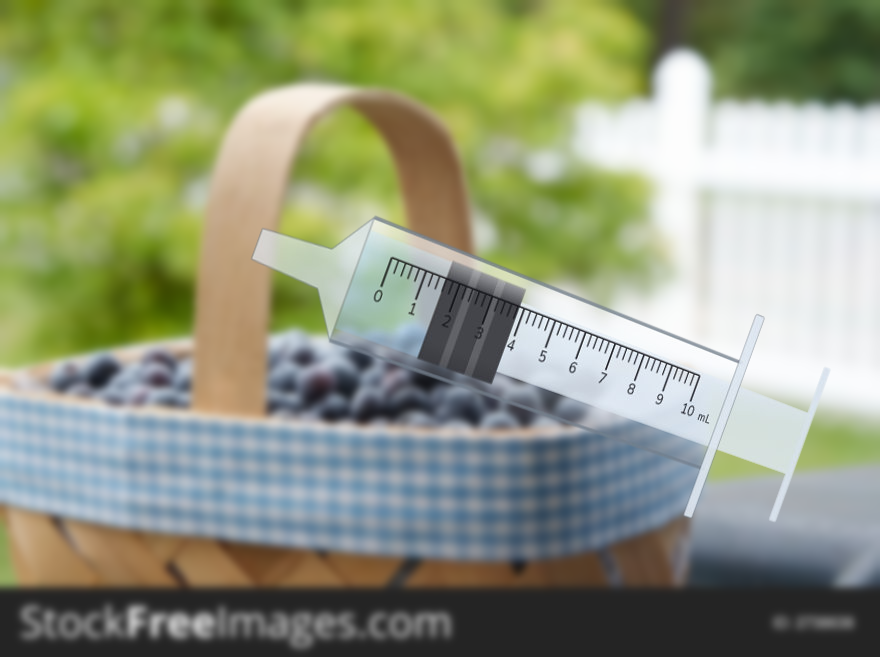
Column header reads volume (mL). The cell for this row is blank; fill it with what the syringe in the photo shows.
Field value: 1.6 mL
